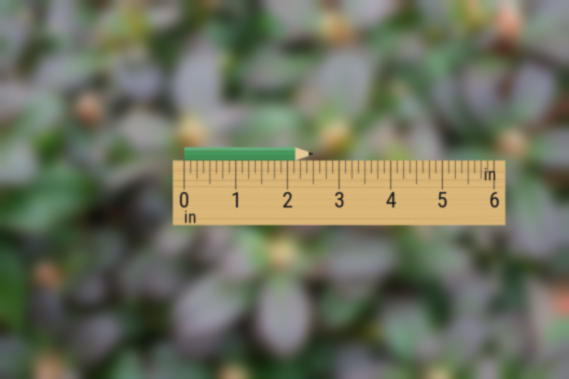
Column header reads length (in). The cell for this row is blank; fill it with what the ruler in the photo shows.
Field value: 2.5 in
